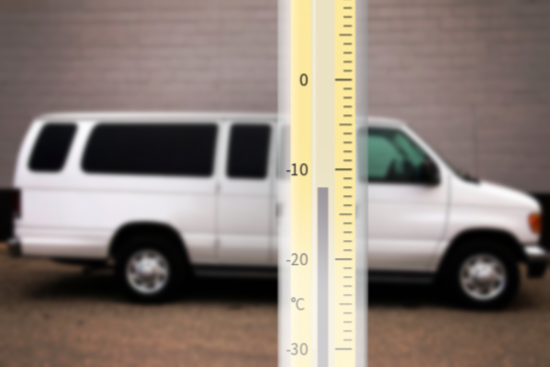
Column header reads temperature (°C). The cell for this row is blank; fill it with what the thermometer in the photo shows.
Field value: -12 °C
